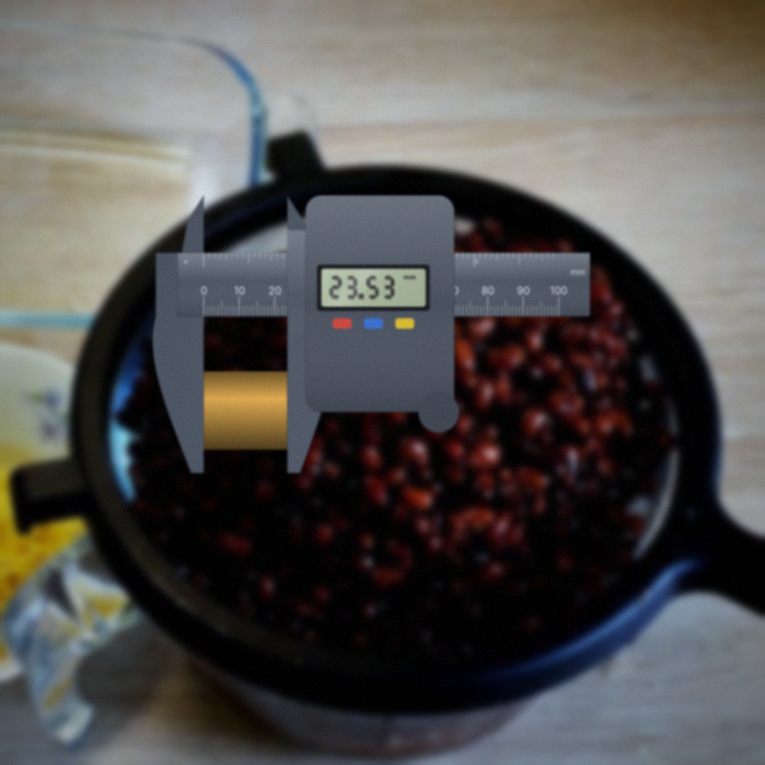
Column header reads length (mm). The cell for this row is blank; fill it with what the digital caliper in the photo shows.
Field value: 23.53 mm
